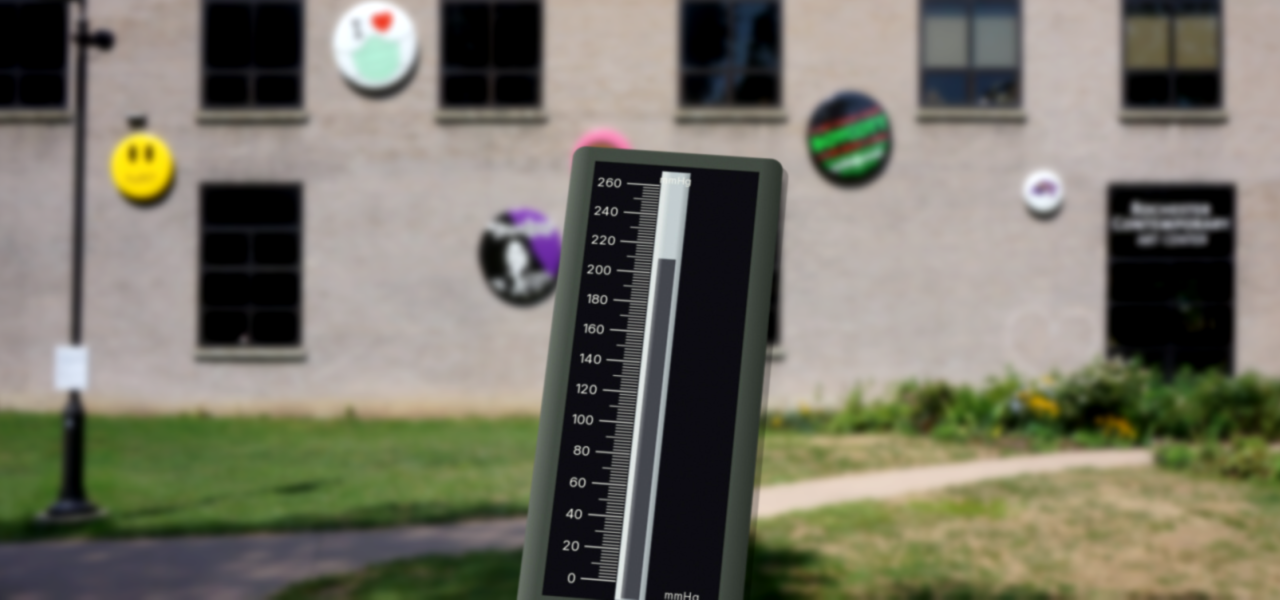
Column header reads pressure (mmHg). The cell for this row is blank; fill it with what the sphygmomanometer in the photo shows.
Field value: 210 mmHg
